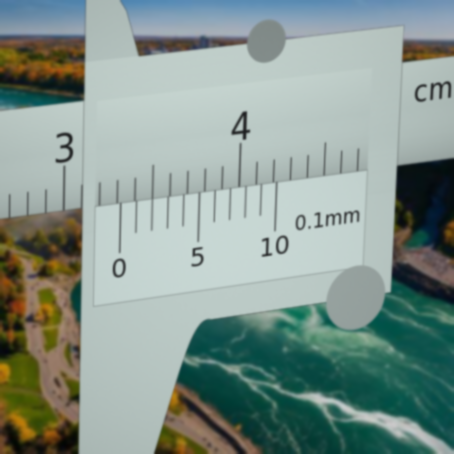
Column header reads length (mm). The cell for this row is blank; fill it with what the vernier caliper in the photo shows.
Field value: 33.2 mm
